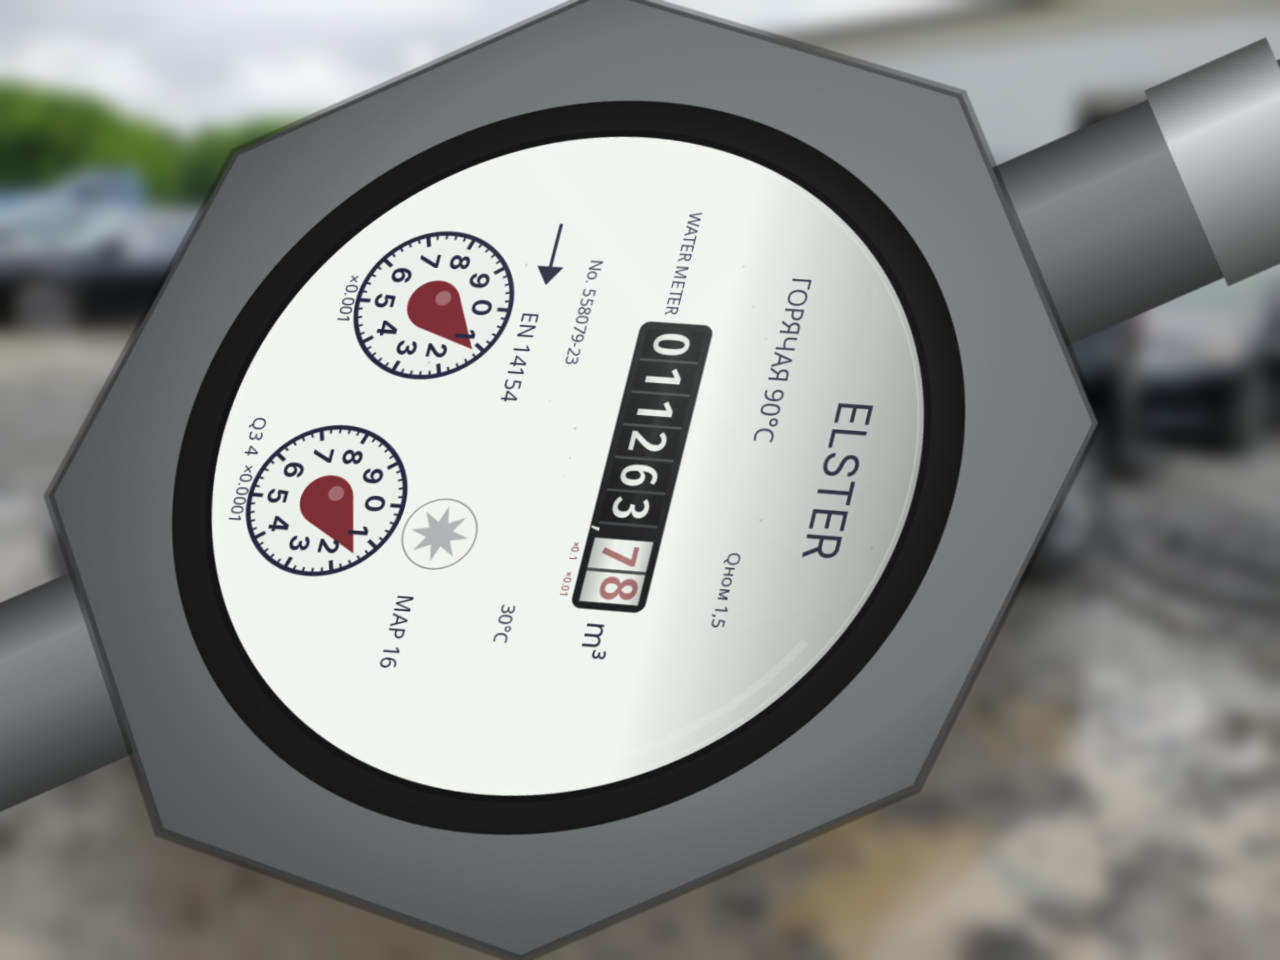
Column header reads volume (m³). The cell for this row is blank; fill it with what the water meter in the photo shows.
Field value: 11263.7811 m³
